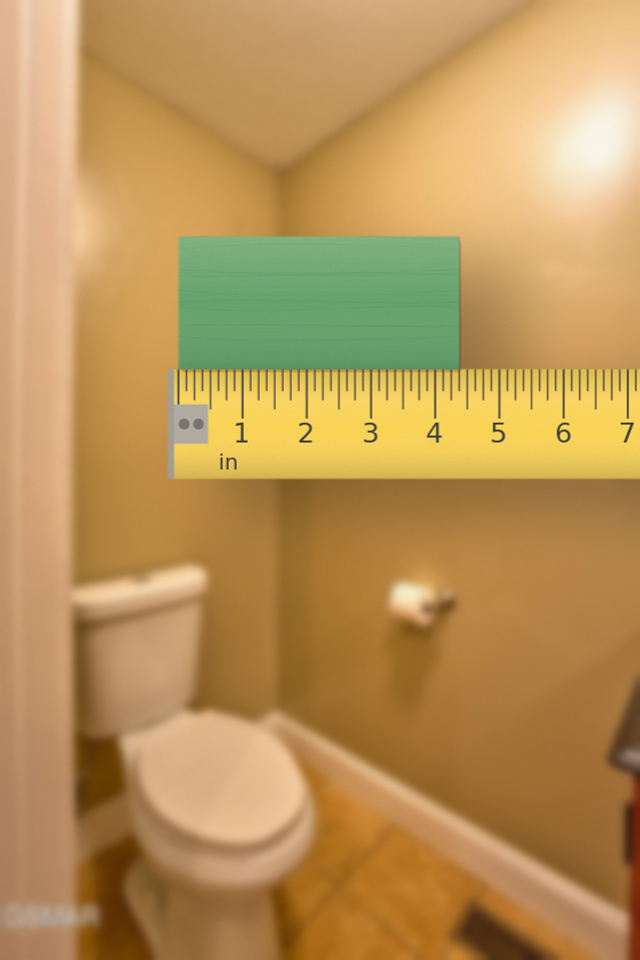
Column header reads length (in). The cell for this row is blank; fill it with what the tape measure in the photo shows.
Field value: 4.375 in
